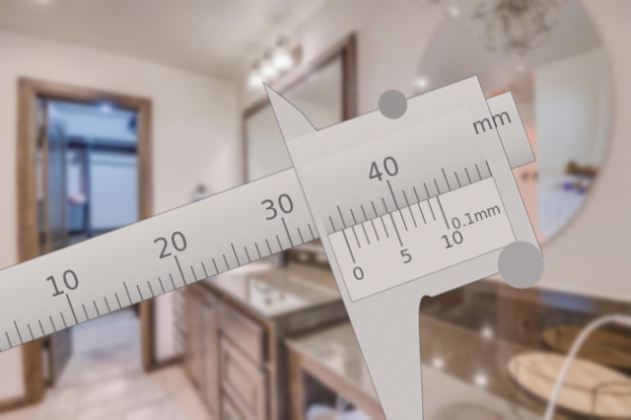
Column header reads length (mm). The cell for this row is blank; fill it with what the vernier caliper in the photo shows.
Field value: 34.7 mm
